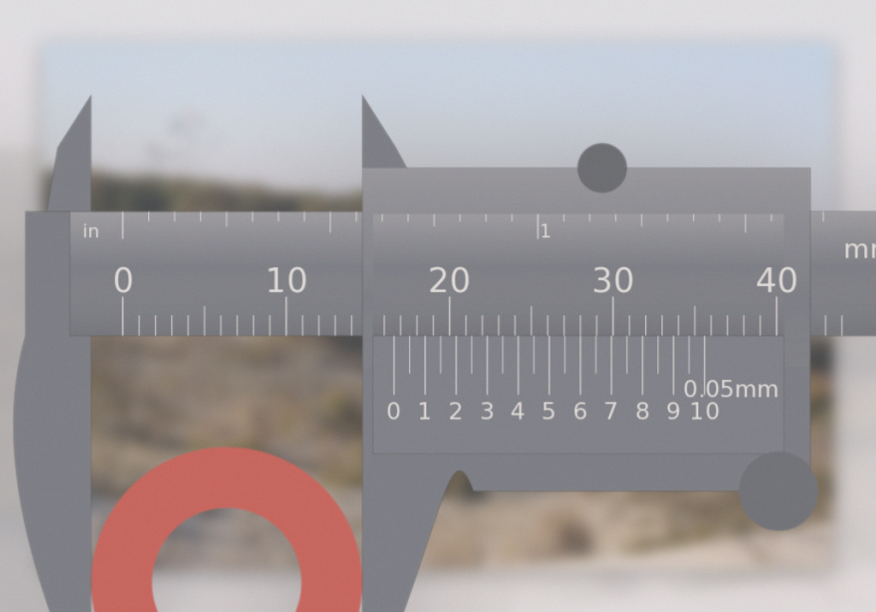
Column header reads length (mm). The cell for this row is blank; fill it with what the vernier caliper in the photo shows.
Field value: 16.6 mm
